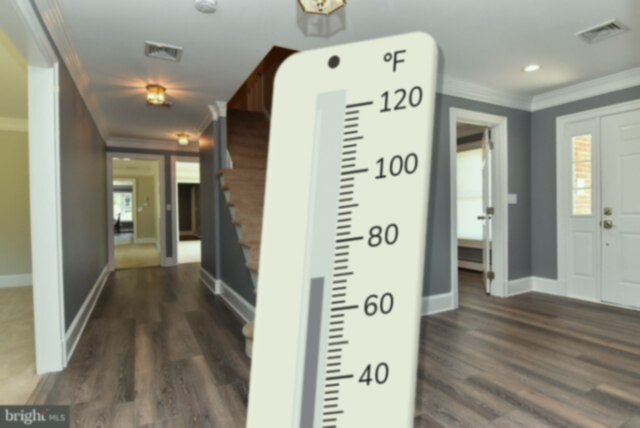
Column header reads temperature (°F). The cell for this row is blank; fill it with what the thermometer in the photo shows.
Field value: 70 °F
